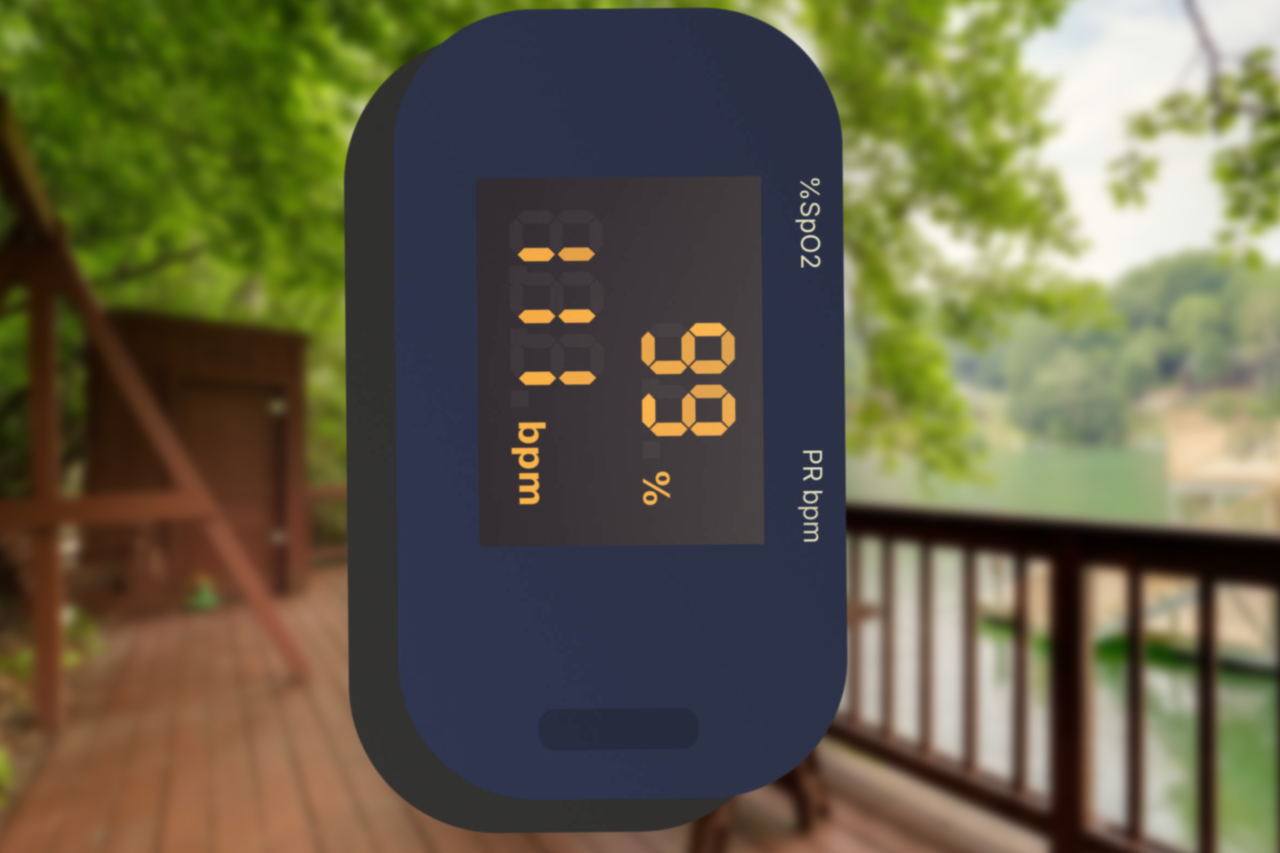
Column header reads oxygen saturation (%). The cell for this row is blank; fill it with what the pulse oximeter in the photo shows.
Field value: 99 %
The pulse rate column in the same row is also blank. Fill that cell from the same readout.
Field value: 111 bpm
